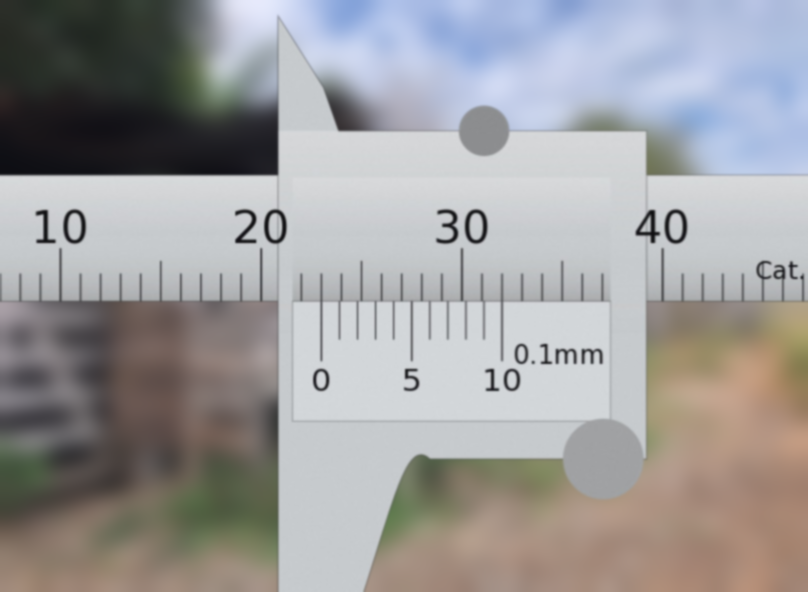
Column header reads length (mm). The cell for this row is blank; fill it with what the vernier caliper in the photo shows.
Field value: 23.0 mm
